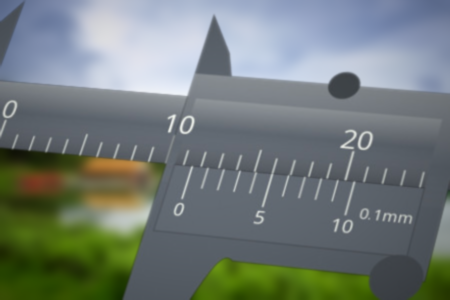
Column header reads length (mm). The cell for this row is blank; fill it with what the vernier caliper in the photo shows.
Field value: 11.5 mm
